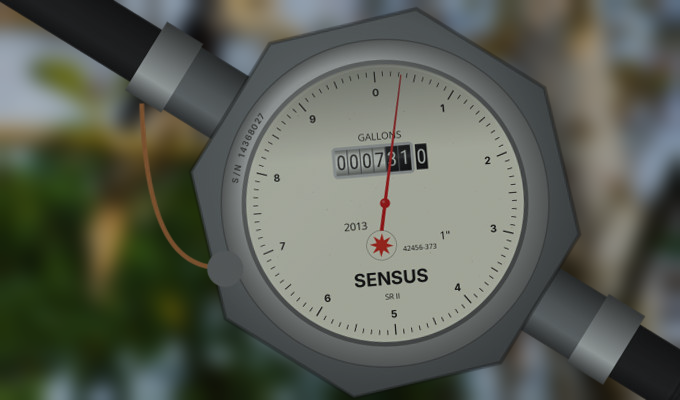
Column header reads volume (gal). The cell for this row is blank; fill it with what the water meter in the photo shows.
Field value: 7310.3 gal
